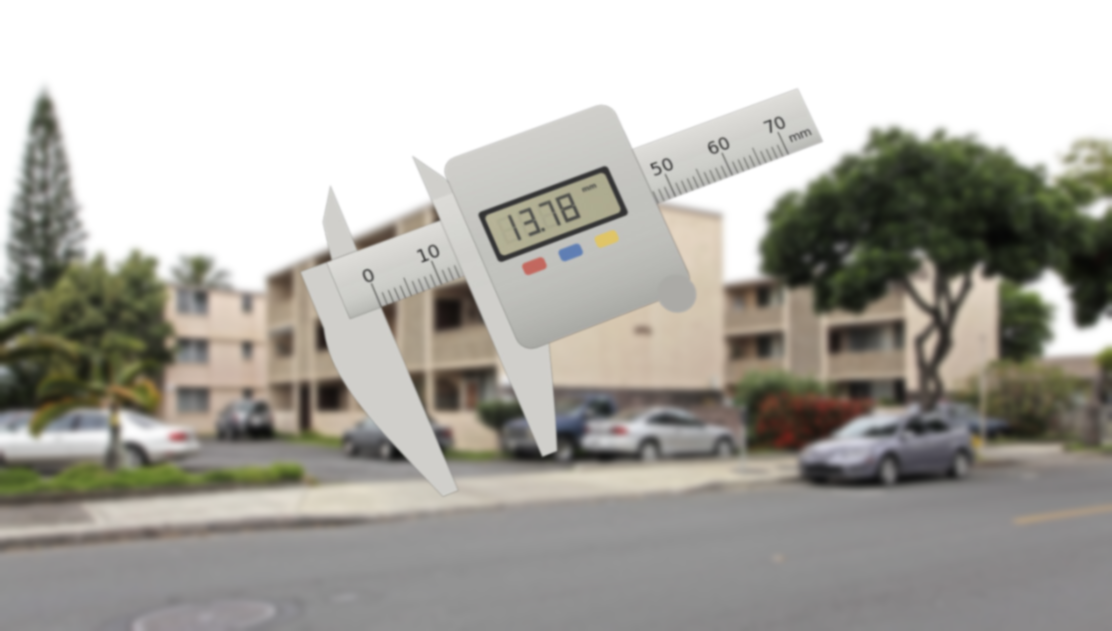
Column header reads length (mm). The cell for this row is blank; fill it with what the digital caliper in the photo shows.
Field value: 13.78 mm
